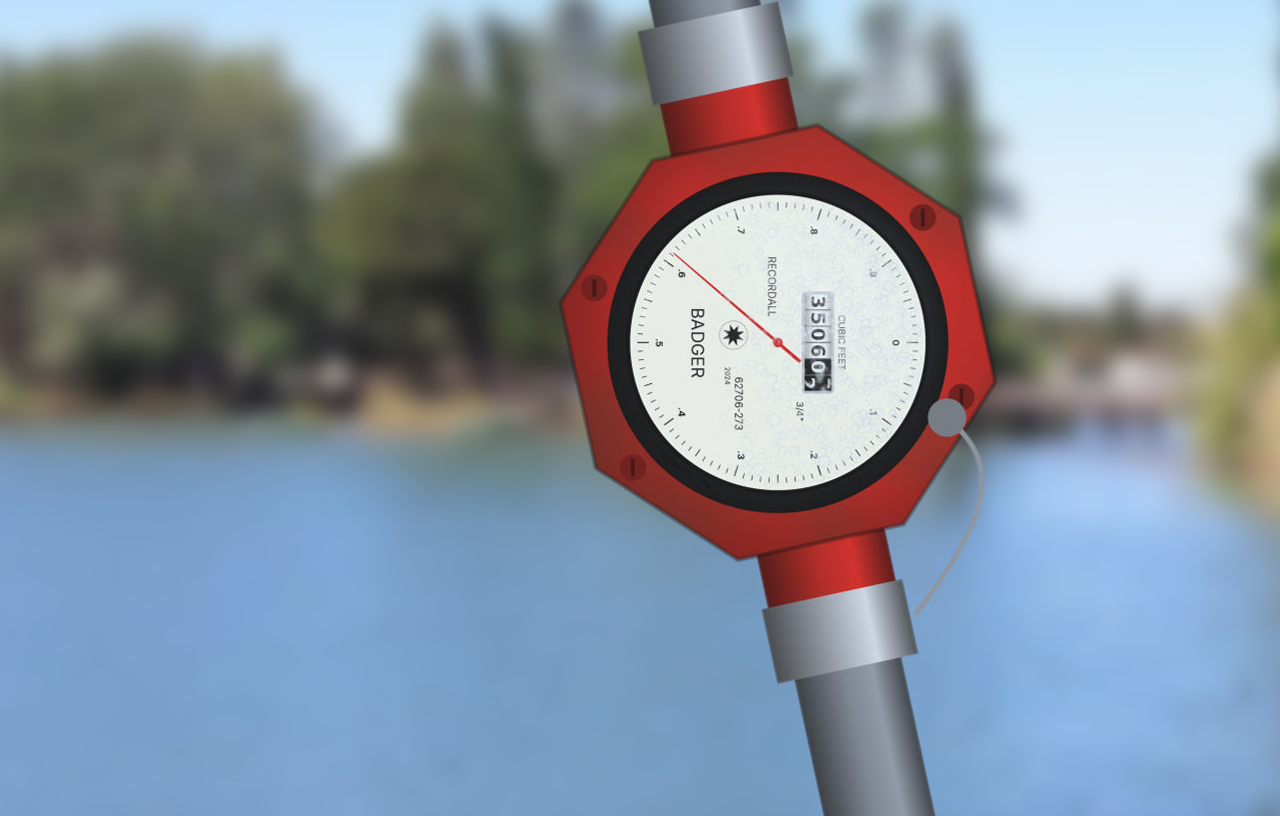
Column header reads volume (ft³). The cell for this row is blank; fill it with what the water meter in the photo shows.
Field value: 350601.61 ft³
